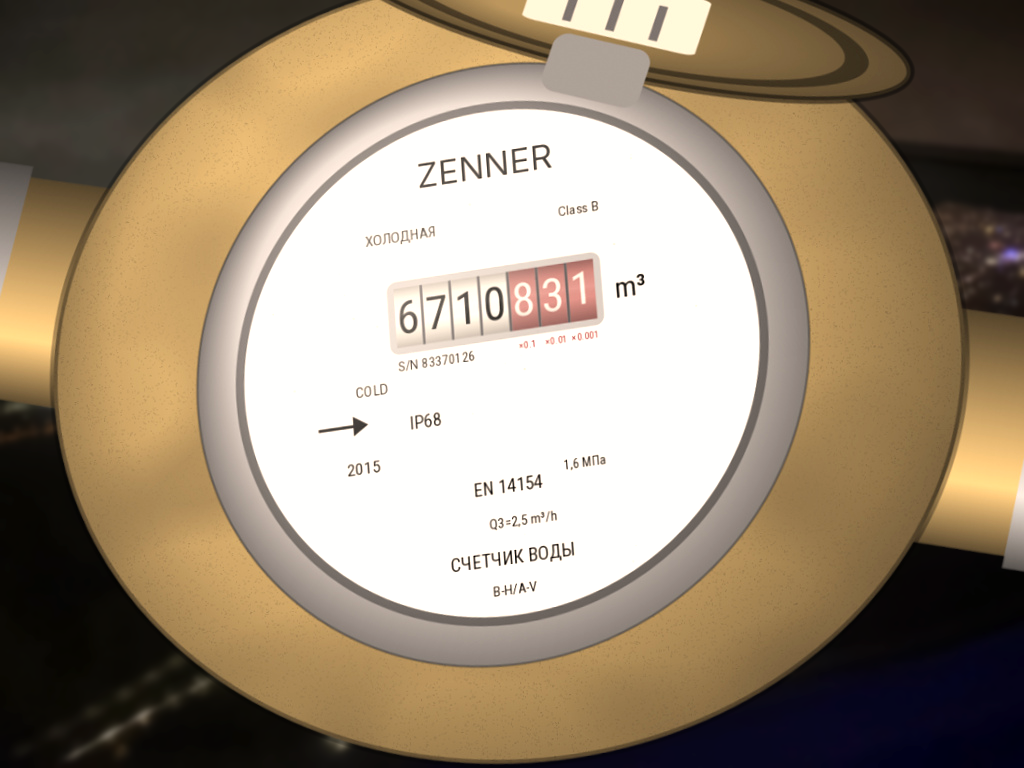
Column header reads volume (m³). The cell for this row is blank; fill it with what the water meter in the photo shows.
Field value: 6710.831 m³
